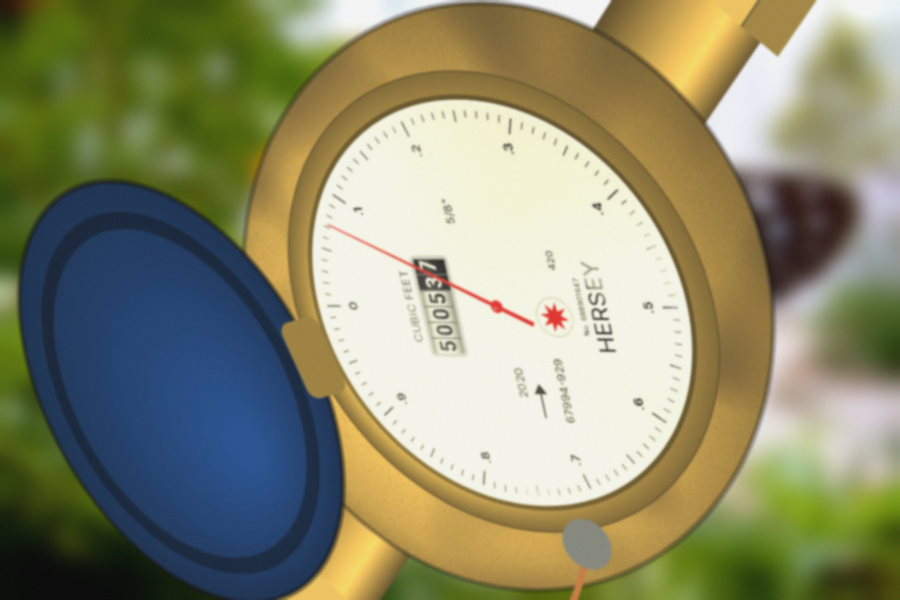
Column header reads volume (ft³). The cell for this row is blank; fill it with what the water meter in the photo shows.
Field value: 500537.07 ft³
